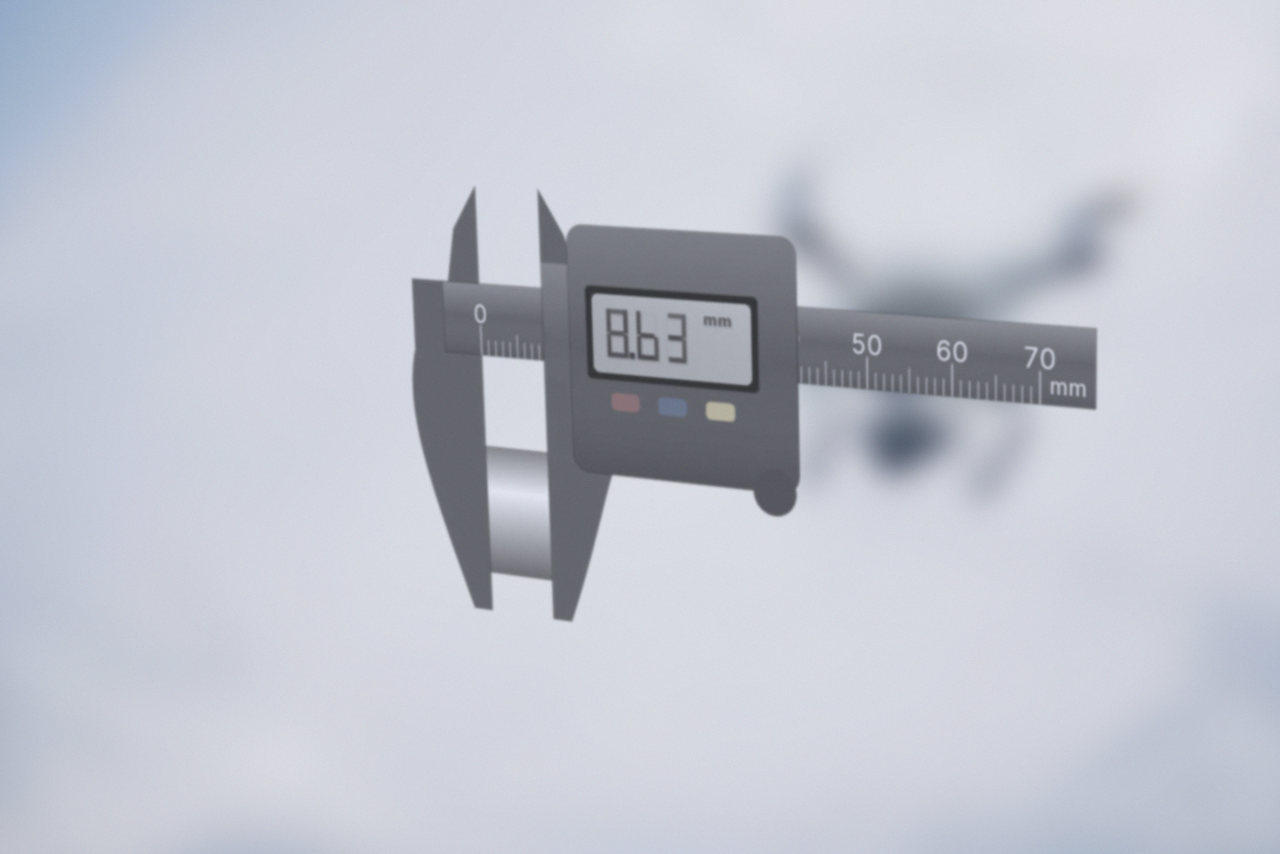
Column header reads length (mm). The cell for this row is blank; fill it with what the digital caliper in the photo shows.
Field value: 8.63 mm
